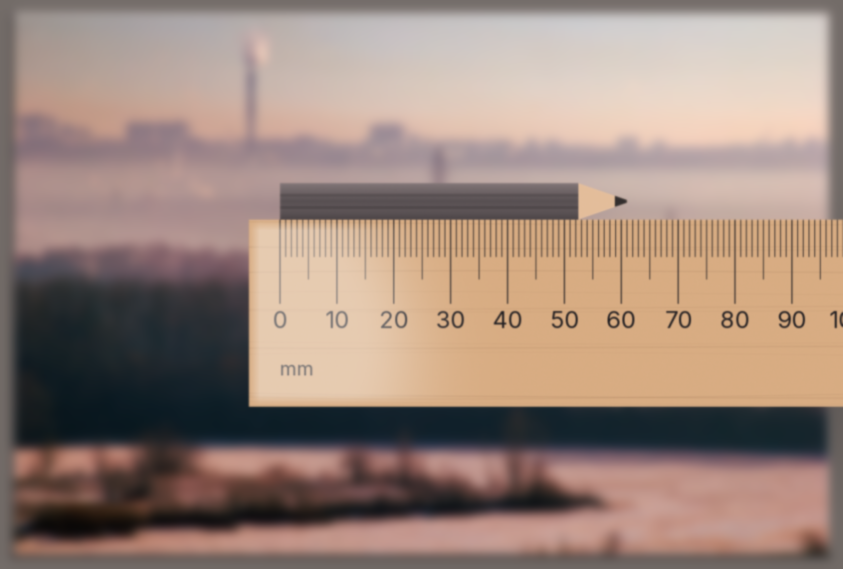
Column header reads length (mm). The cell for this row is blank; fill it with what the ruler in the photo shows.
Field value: 61 mm
